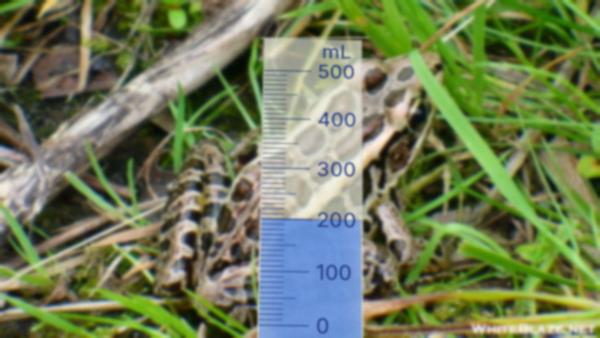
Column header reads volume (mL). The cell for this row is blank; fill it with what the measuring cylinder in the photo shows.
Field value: 200 mL
